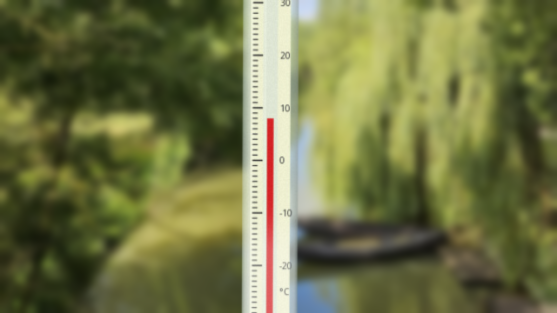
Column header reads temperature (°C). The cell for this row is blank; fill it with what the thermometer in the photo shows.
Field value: 8 °C
